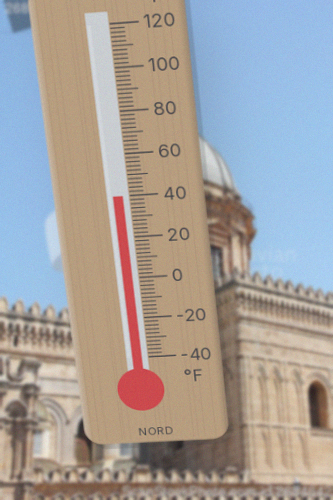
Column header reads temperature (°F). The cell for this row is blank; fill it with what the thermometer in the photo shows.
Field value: 40 °F
